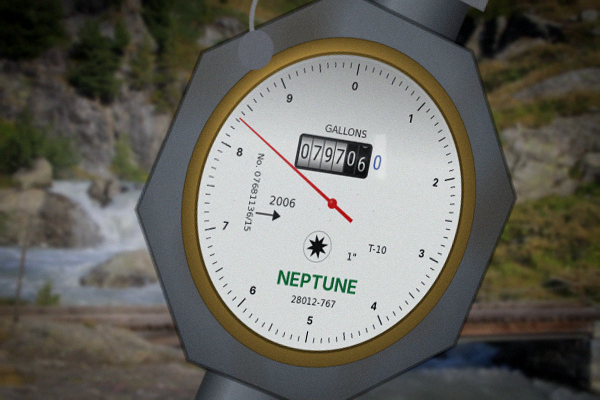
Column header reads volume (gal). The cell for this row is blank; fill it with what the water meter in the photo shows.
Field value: 797058.3 gal
